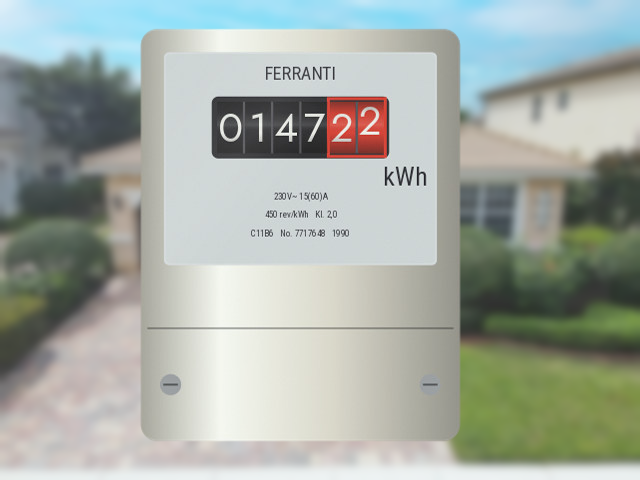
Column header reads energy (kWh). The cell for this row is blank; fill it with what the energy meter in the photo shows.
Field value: 147.22 kWh
